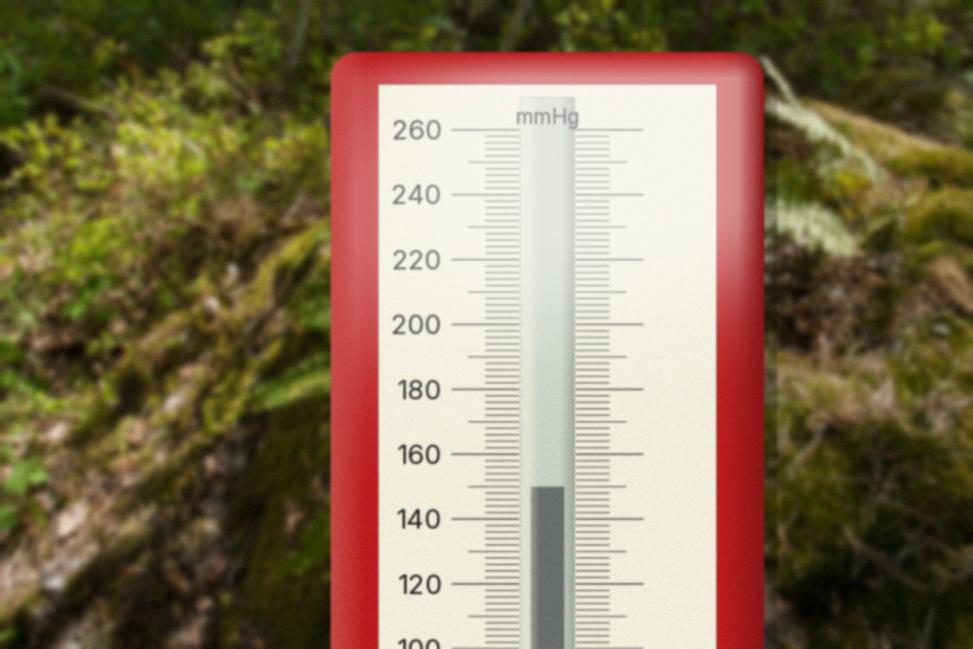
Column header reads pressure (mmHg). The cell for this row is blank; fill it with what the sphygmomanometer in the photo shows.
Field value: 150 mmHg
